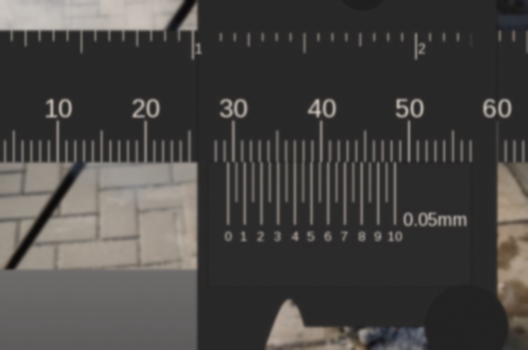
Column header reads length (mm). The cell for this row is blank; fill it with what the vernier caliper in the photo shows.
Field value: 29.4 mm
